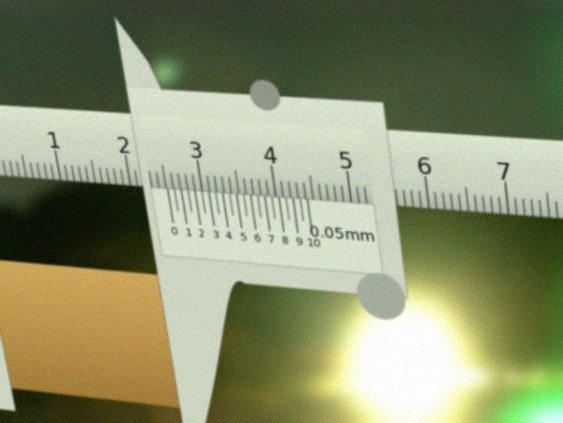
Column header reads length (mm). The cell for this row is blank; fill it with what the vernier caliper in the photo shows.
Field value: 25.2 mm
